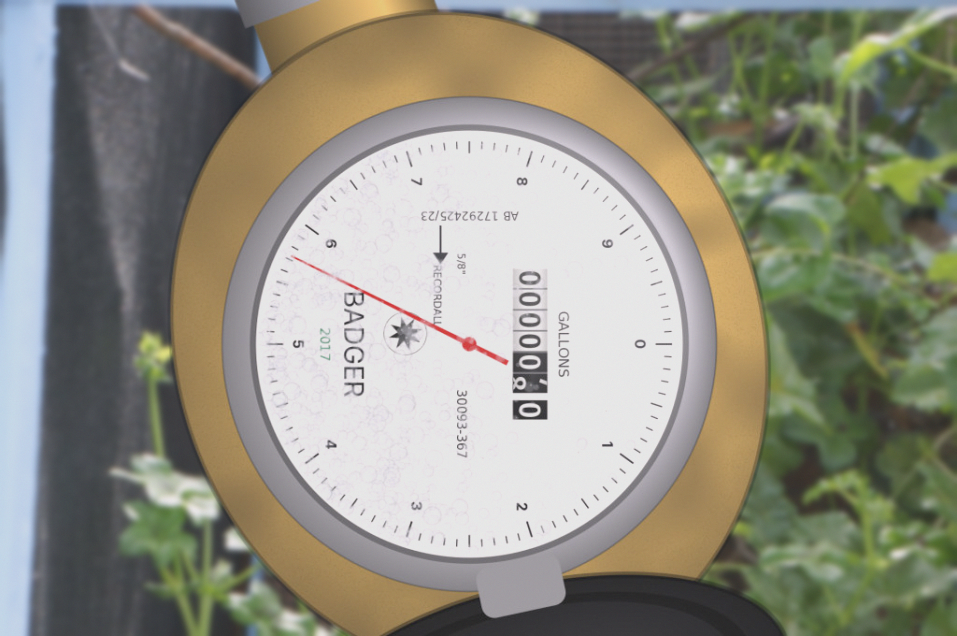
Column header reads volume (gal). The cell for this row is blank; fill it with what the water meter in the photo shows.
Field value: 75.7 gal
